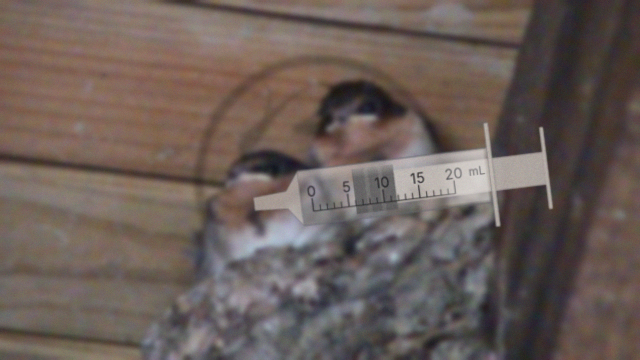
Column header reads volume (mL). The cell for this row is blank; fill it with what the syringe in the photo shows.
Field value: 6 mL
